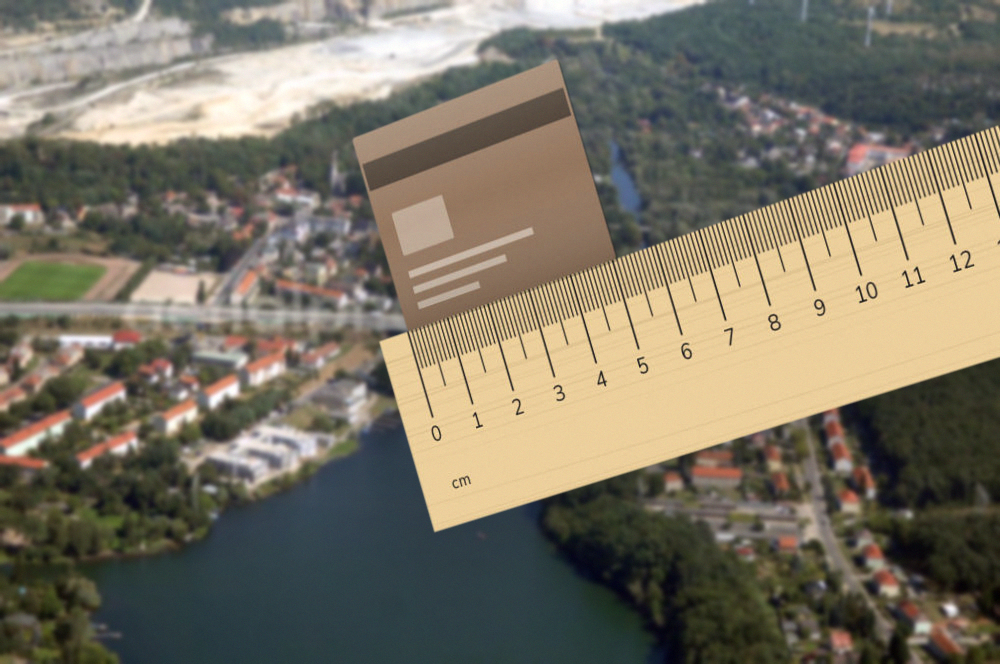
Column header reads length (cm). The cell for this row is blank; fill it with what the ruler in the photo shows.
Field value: 5.1 cm
